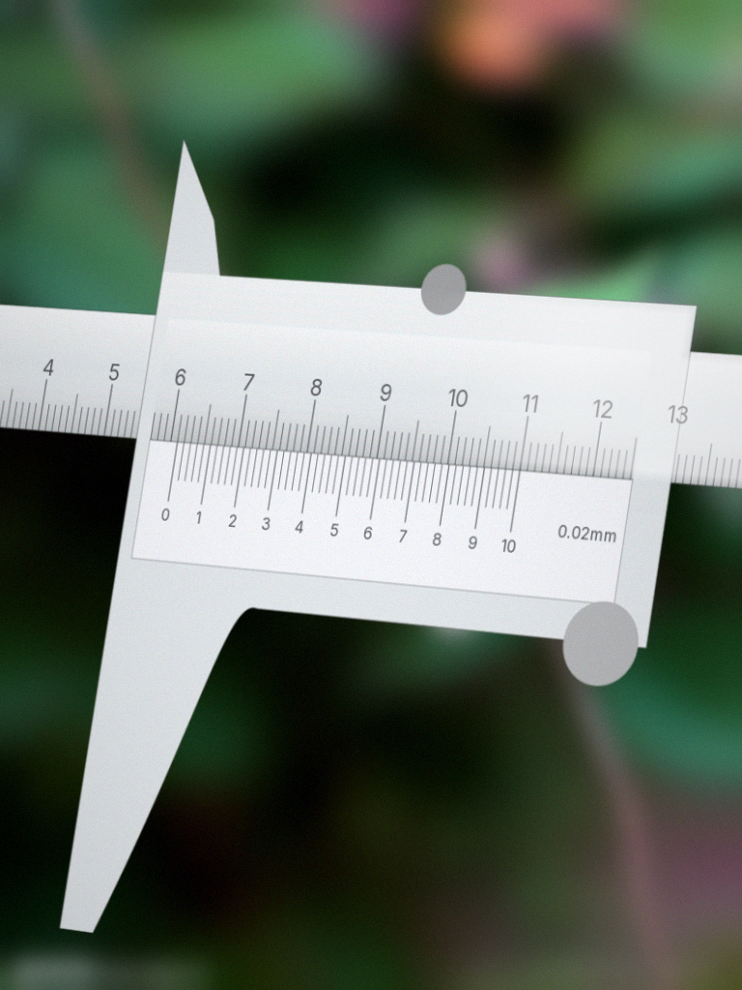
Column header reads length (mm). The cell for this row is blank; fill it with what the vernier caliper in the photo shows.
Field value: 61.0 mm
